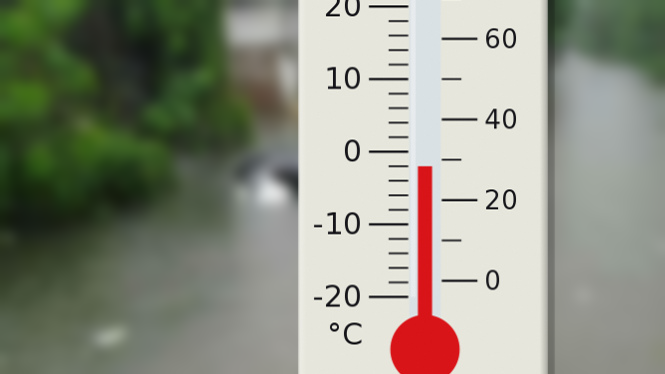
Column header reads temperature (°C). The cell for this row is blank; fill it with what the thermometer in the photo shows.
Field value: -2 °C
